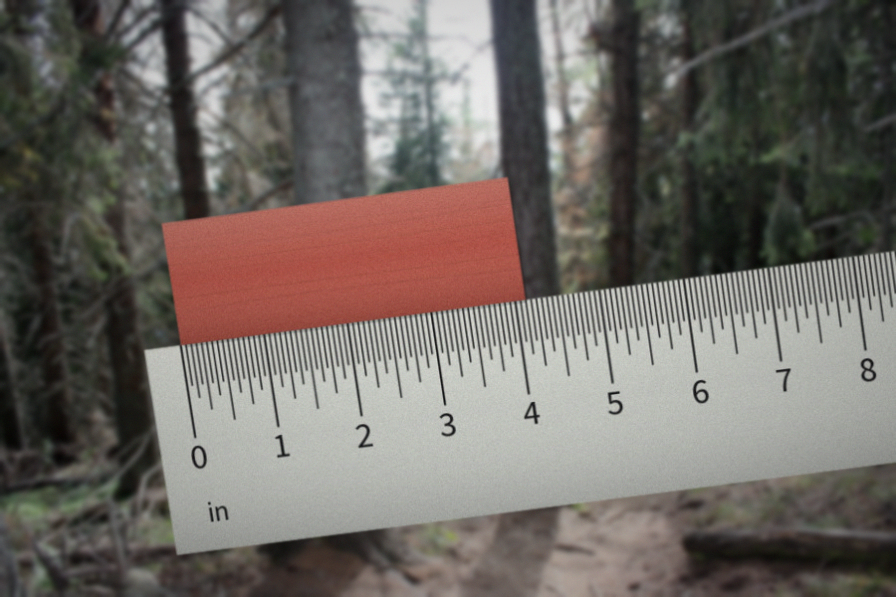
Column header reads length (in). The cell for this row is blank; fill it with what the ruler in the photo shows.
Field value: 4.125 in
